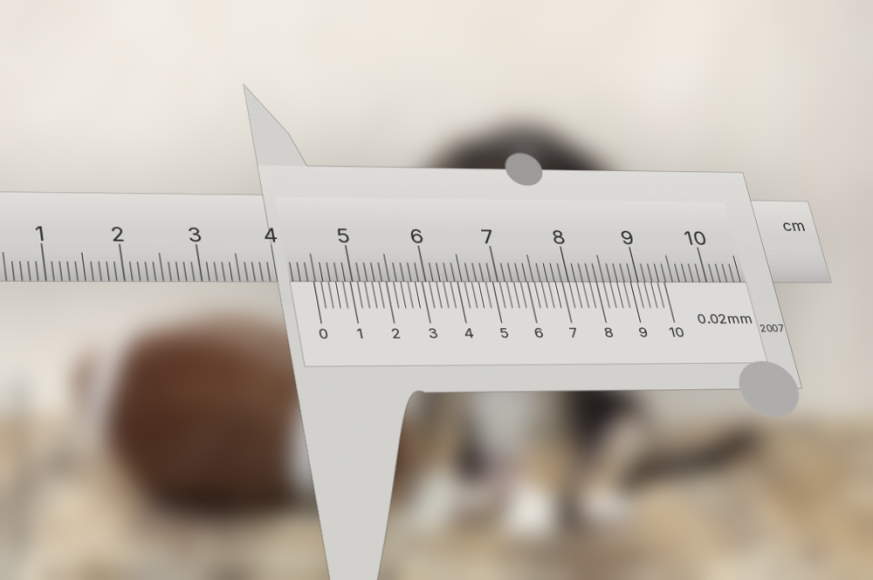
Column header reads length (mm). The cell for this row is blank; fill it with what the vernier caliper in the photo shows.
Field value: 44.8 mm
